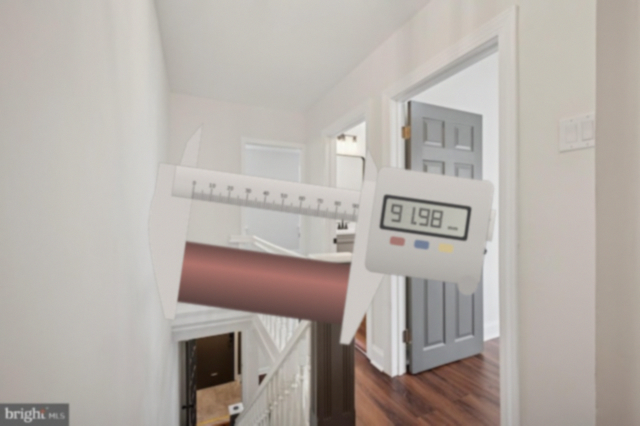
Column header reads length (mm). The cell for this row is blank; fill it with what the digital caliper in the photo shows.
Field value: 91.98 mm
